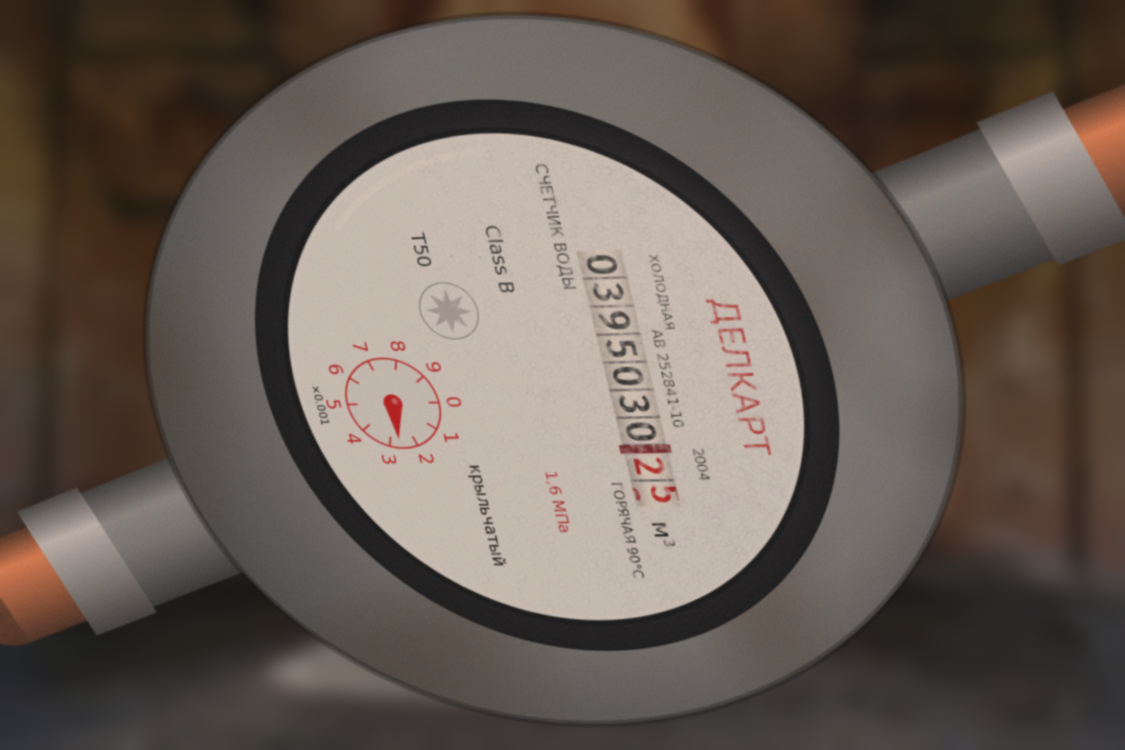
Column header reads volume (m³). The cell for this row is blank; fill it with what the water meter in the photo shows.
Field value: 395030.252 m³
